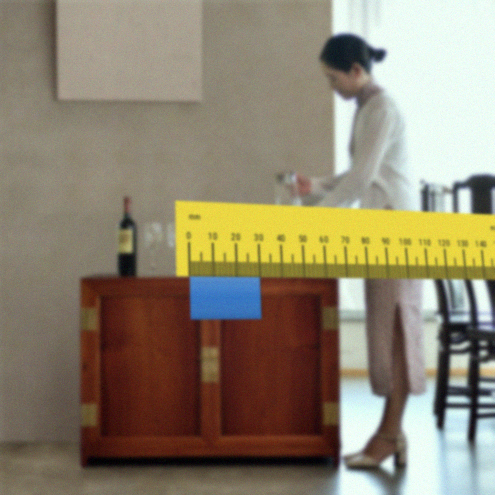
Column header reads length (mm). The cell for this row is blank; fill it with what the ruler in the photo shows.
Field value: 30 mm
